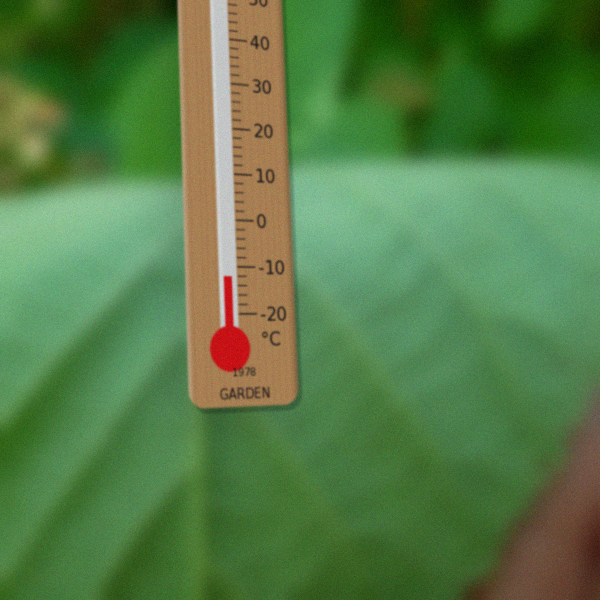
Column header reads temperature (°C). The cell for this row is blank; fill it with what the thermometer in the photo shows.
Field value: -12 °C
